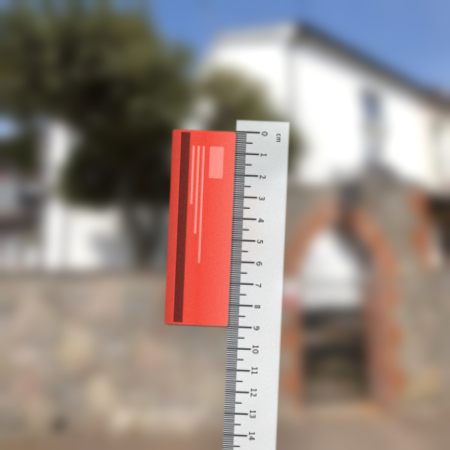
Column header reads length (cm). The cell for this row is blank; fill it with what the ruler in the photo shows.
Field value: 9 cm
